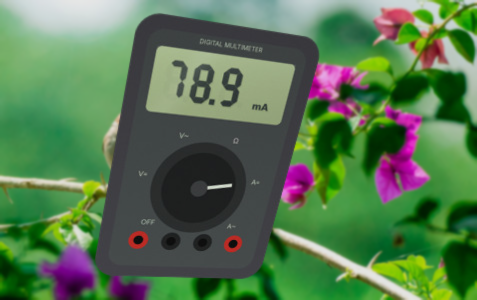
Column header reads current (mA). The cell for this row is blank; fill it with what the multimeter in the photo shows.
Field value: 78.9 mA
